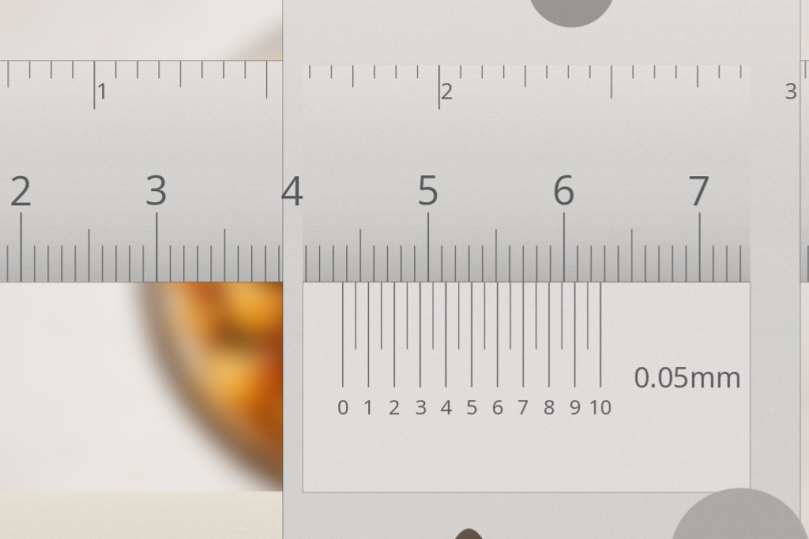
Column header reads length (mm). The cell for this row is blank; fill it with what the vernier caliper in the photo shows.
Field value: 43.7 mm
